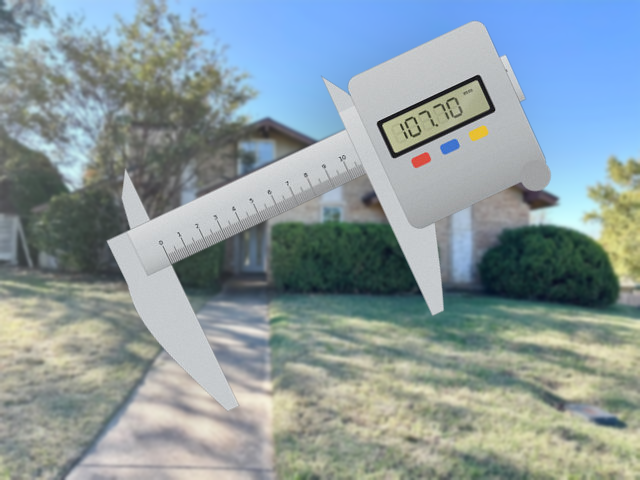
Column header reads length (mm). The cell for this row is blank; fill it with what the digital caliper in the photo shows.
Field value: 107.70 mm
